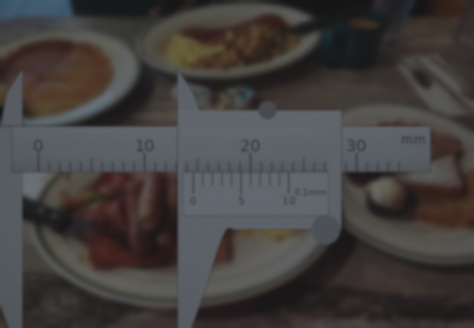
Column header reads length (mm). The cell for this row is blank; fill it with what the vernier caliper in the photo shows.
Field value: 14.6 mm
